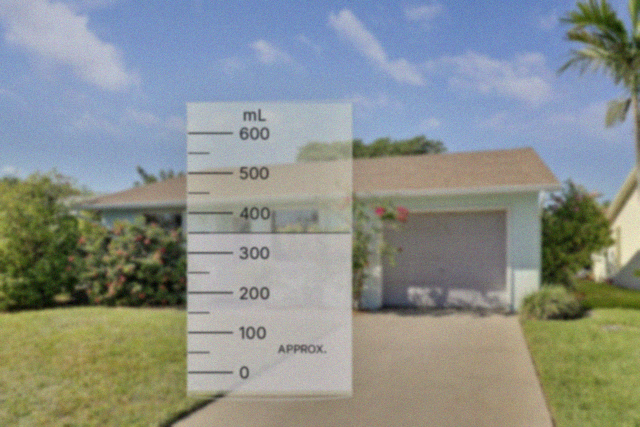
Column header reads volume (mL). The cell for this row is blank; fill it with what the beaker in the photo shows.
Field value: 350 mL
